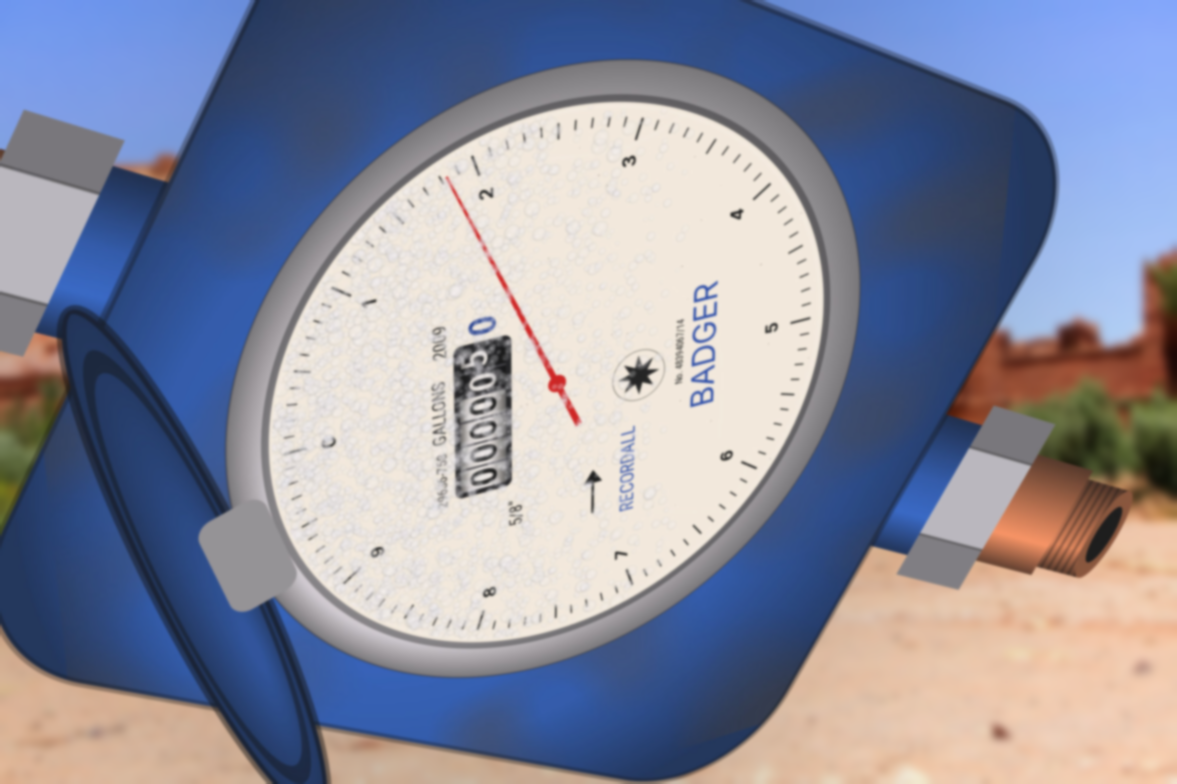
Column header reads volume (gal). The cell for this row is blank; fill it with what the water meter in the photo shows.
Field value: 51.8 gal
